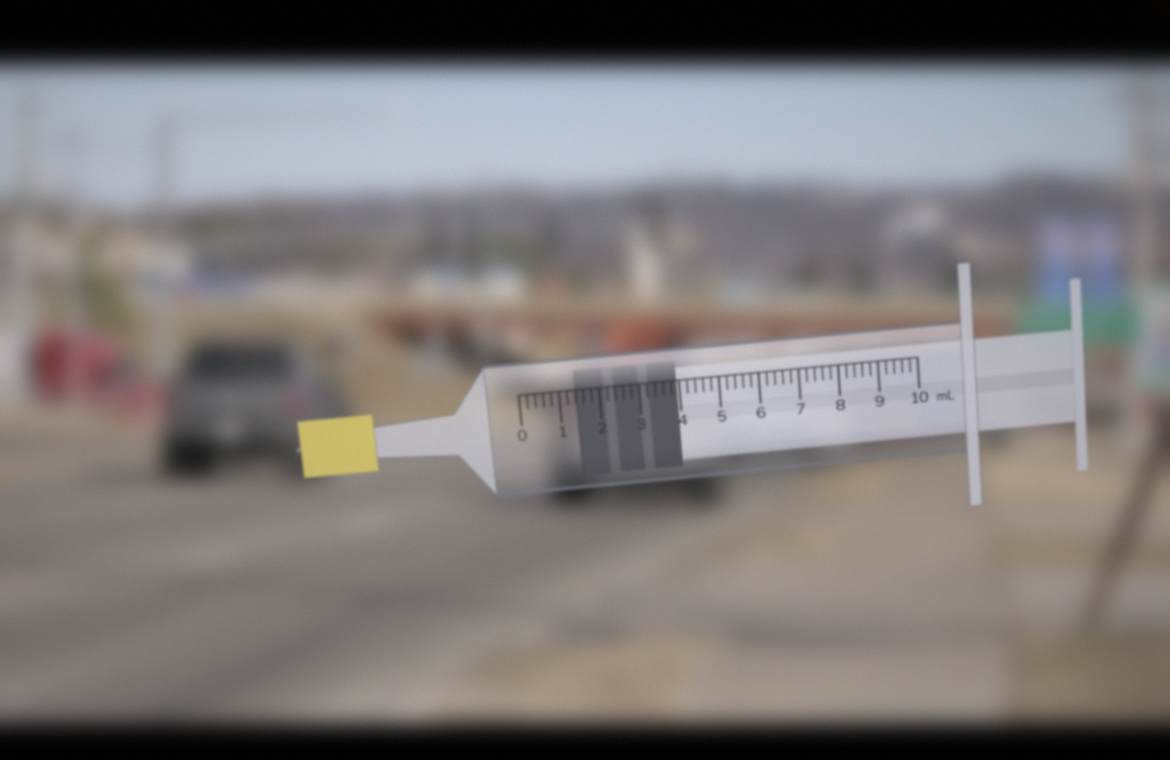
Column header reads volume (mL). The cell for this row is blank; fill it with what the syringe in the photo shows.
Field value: 1.4 mL
